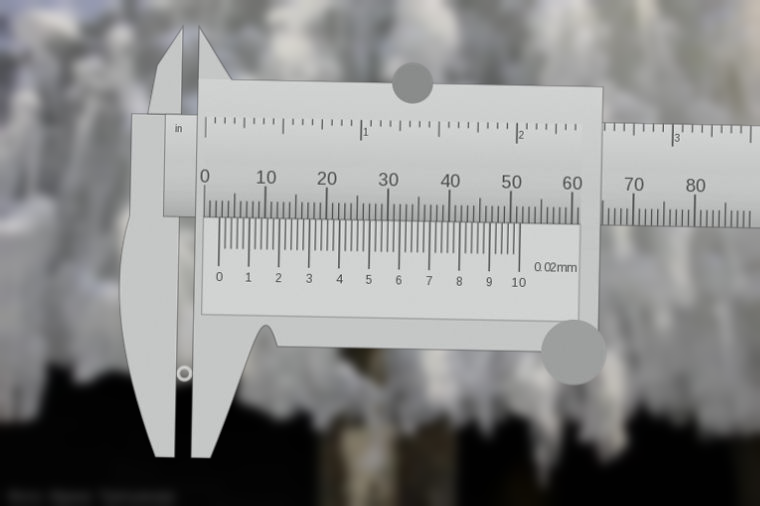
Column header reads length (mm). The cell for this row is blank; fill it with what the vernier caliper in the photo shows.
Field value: 2.6 mm
